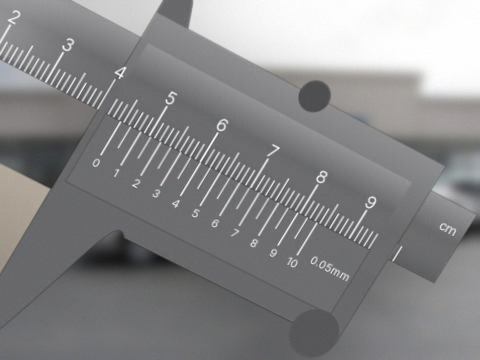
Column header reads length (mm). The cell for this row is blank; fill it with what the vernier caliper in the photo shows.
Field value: 44.5 mm
